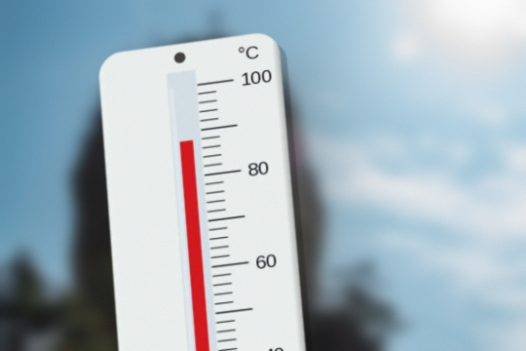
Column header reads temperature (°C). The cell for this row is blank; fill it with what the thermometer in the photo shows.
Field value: 88 °C
